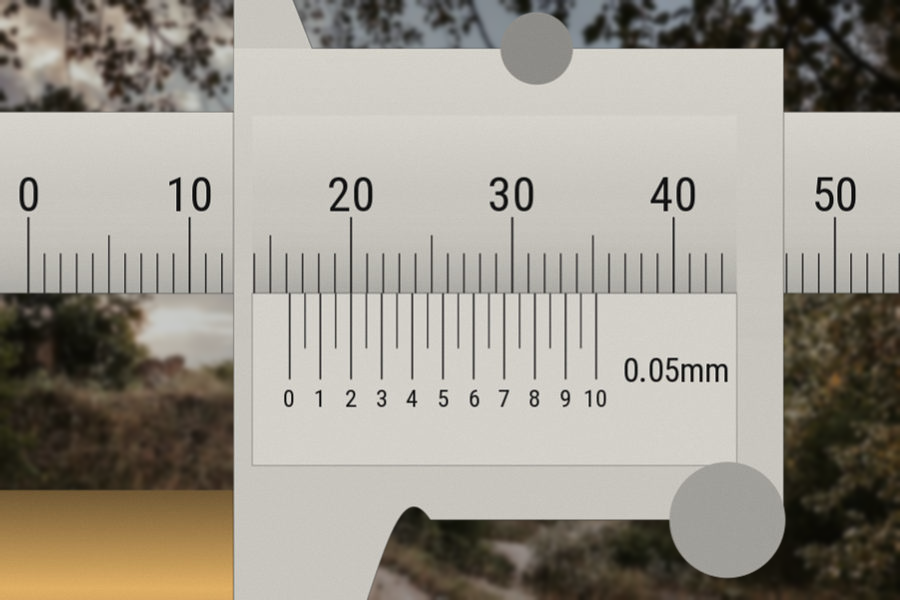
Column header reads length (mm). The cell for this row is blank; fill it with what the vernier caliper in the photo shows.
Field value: 16.2 mm
